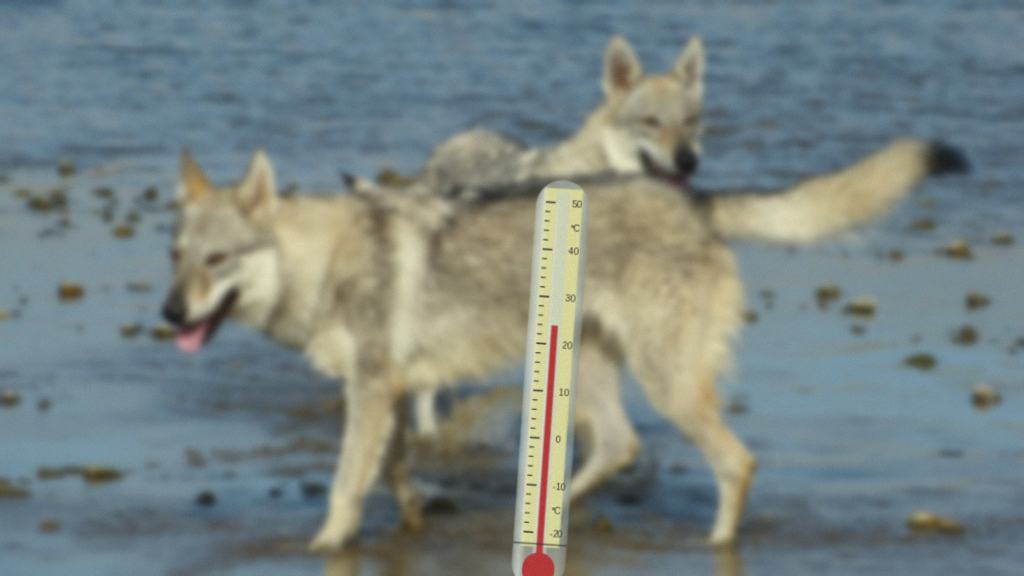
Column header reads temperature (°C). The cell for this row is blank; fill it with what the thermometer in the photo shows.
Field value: 24 °C
